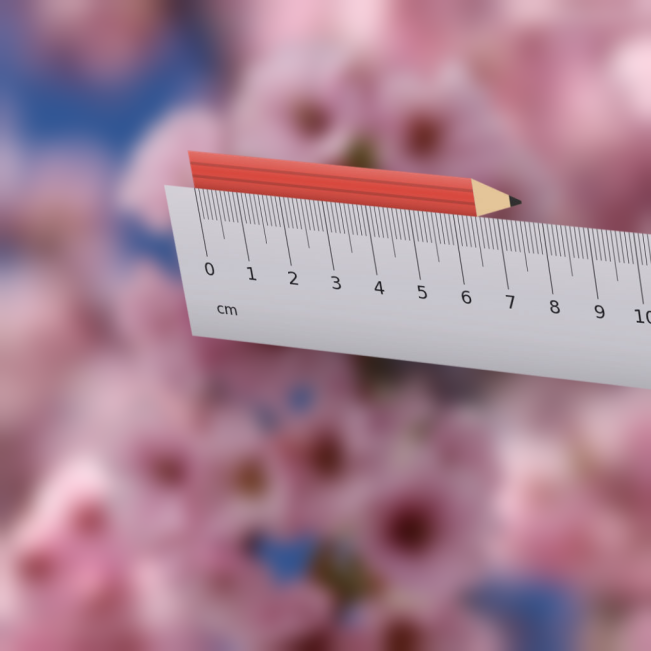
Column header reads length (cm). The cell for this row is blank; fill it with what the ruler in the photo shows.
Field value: 7.6 cm
